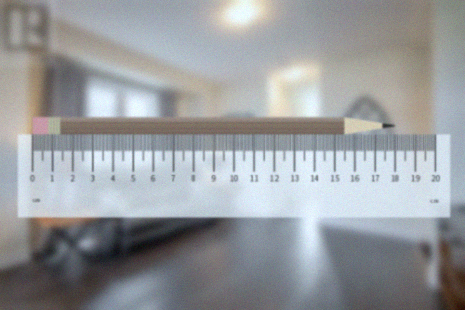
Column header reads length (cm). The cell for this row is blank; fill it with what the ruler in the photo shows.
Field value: 18 cm
